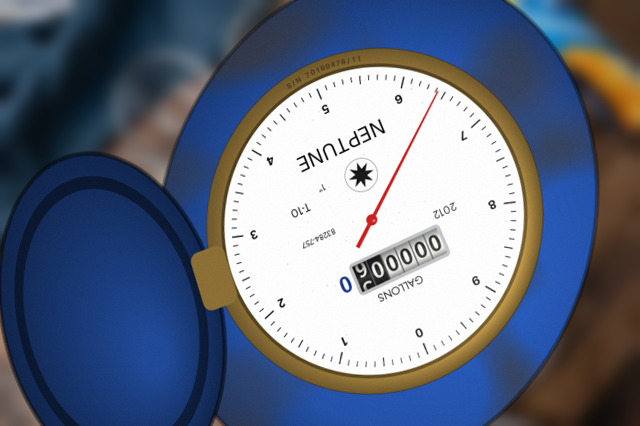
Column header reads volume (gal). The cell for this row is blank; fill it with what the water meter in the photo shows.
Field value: 56.4 gal
